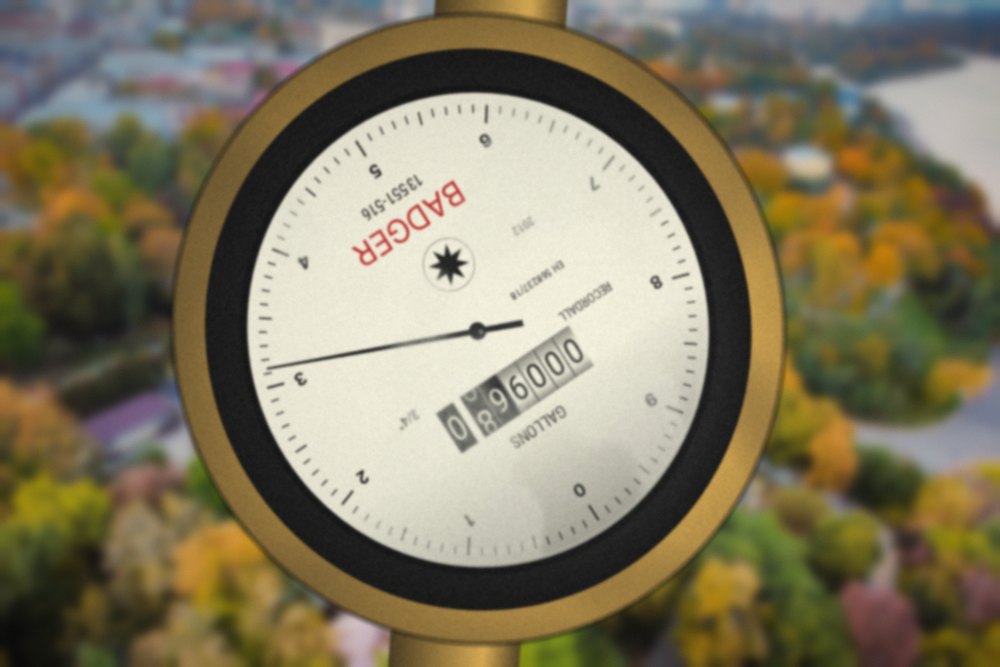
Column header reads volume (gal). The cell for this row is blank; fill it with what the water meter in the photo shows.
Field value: 9683.1 gal
